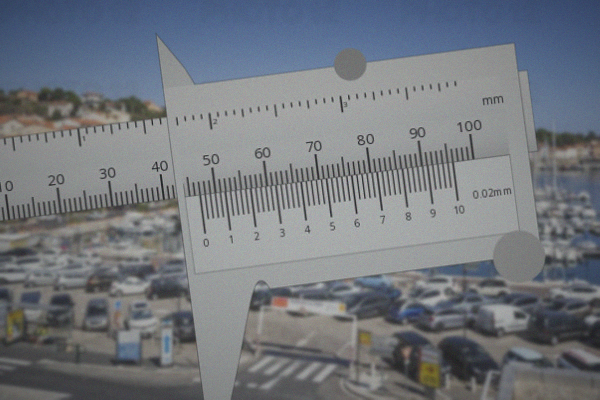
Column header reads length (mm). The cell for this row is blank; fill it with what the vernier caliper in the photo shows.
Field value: 47.0 mm
